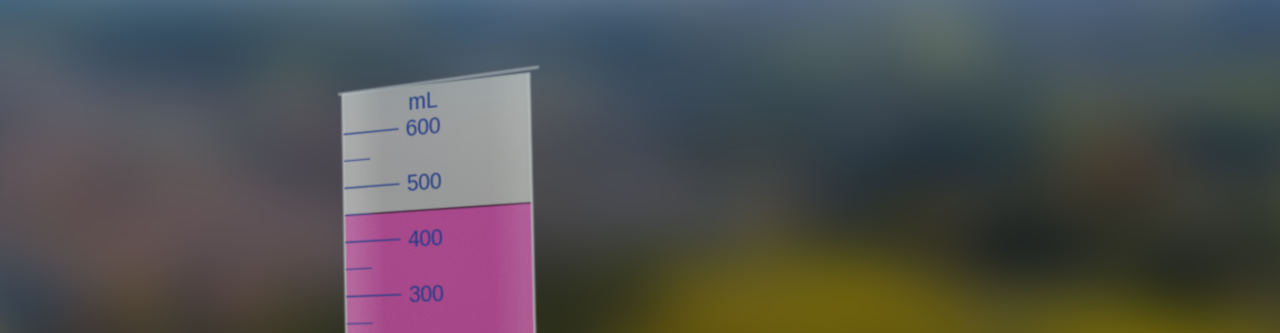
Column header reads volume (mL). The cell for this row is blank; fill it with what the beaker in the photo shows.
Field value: 450 mL
